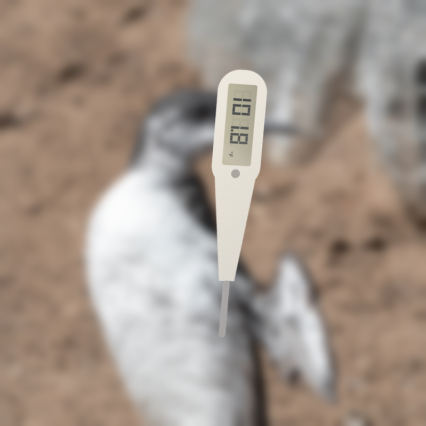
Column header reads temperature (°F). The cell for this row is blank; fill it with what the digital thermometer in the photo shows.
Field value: 101.8 °F
